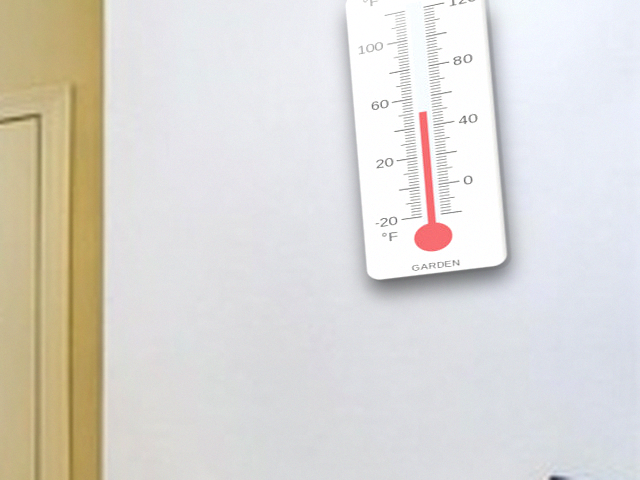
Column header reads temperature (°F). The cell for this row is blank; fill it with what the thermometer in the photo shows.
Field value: 50 °F
